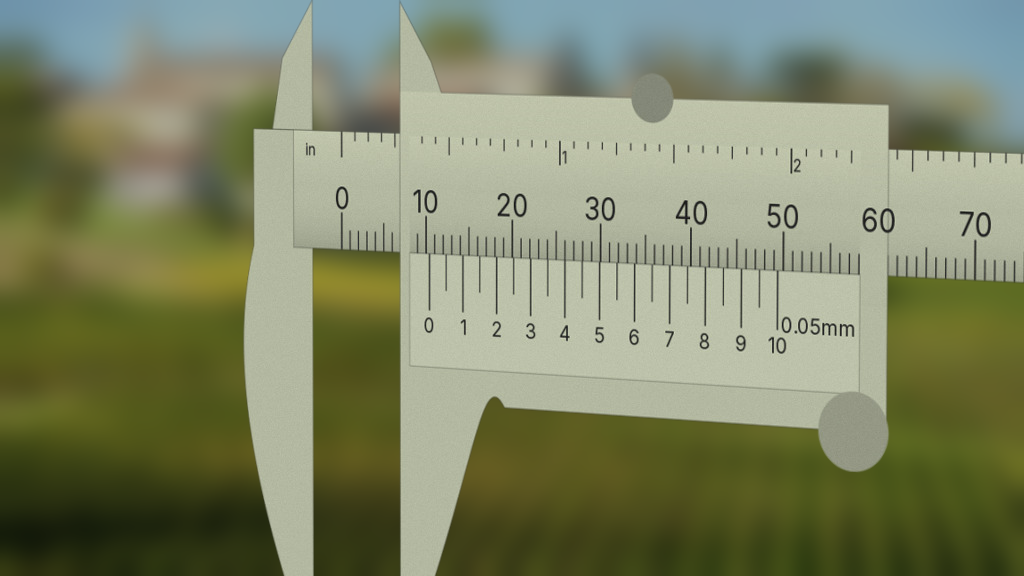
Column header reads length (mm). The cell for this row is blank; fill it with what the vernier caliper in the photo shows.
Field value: 10.4 mm
